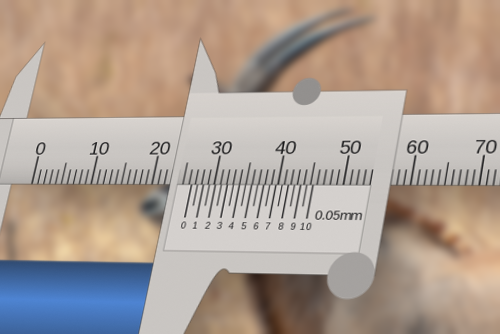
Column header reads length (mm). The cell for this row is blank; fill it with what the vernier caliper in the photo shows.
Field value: 26.4 mm
